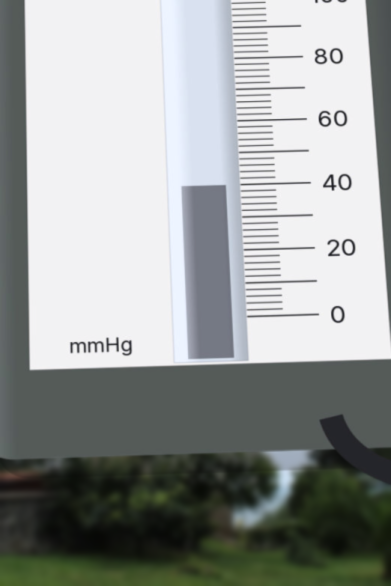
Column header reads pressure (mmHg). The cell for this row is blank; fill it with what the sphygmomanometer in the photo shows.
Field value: 40 mmHg
